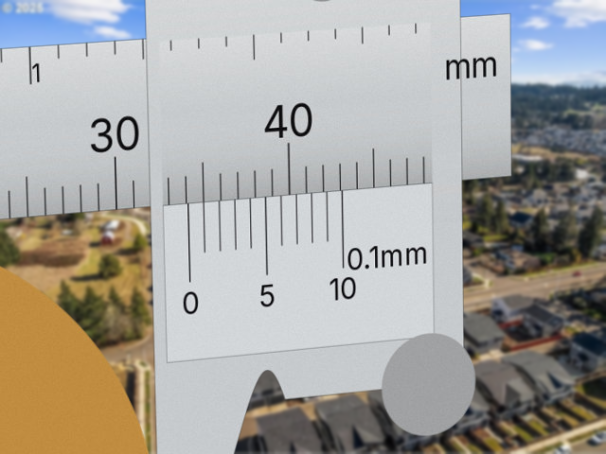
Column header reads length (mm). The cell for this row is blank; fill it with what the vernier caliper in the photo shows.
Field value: 34.1 mm
